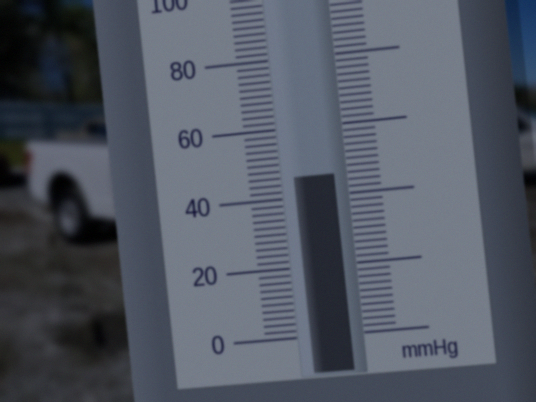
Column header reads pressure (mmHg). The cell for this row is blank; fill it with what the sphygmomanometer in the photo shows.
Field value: 46 mmHg
